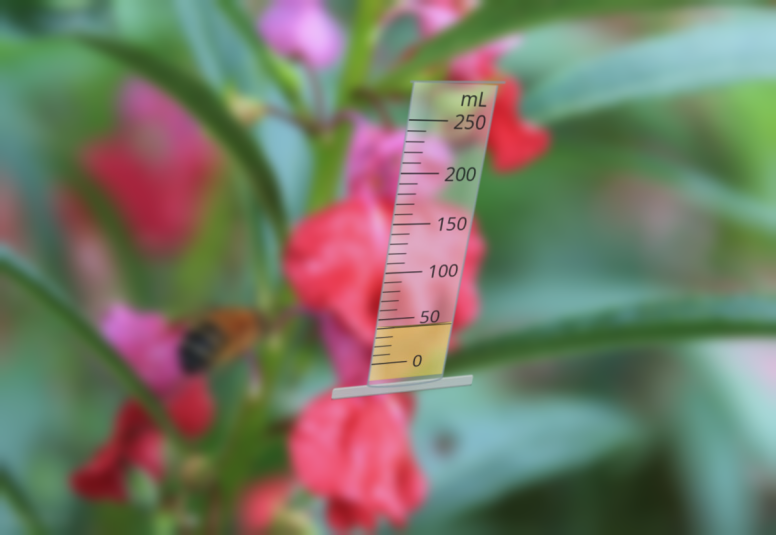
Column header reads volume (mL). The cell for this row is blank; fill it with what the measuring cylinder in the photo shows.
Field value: 40 mL
